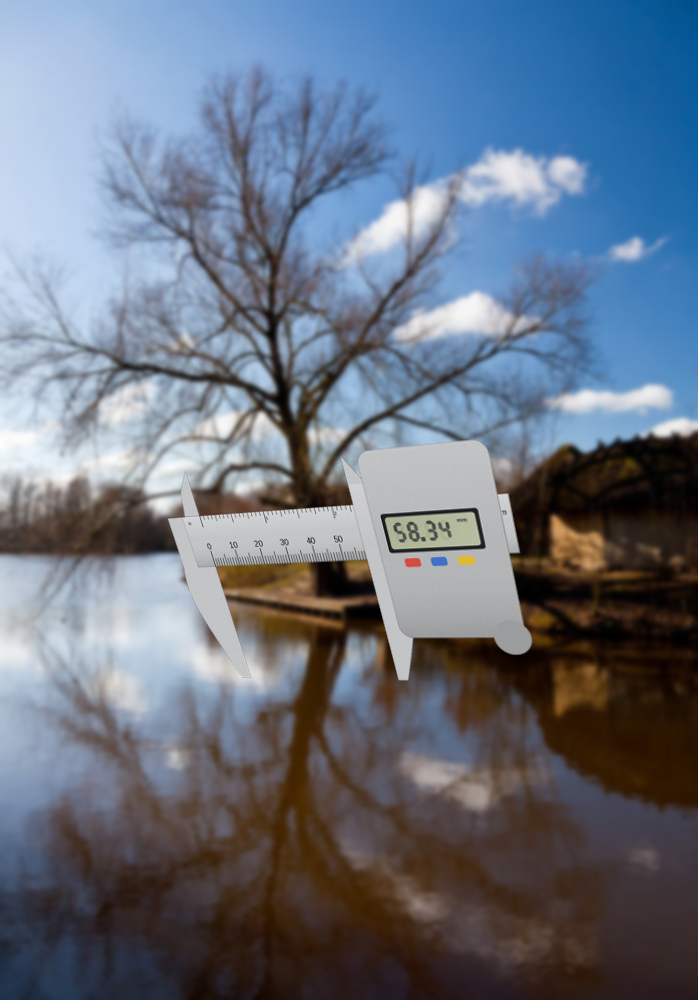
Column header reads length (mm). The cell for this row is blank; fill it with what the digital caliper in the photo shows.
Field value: 58.34 mm
